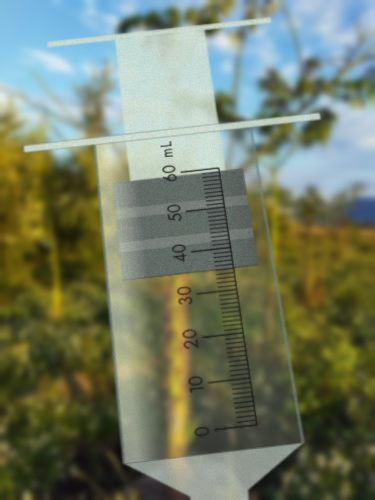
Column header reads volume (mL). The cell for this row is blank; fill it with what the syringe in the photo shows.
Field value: 35 mL
